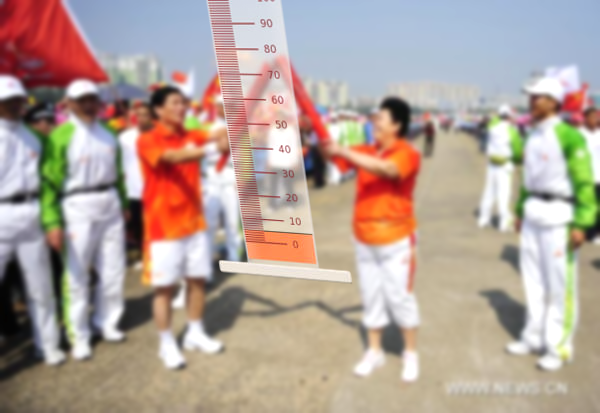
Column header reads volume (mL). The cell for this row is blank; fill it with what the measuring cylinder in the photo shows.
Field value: 5 mL
